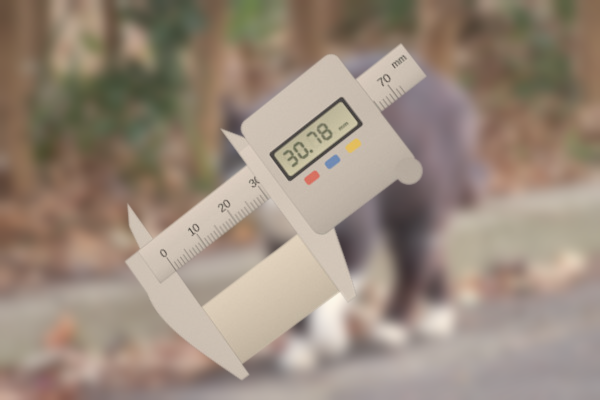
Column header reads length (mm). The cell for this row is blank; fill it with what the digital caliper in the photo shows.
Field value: 30.78 mm
